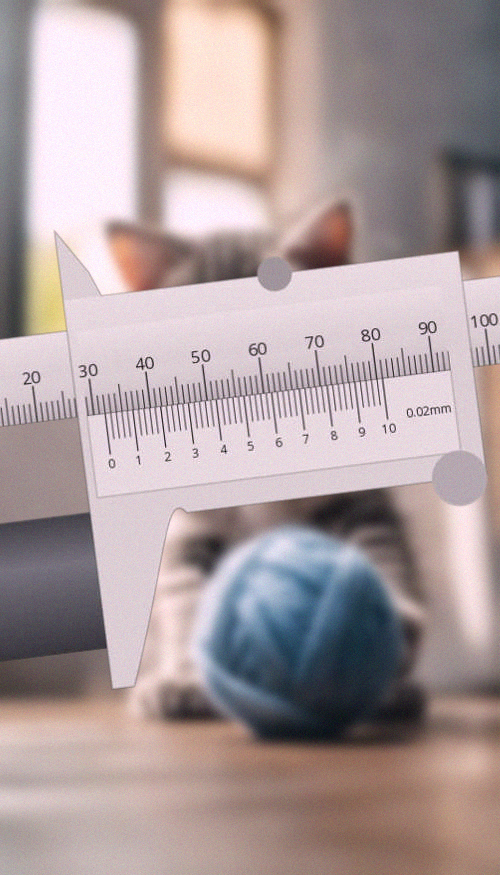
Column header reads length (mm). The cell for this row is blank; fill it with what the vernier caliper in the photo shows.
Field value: 32.0 mm
